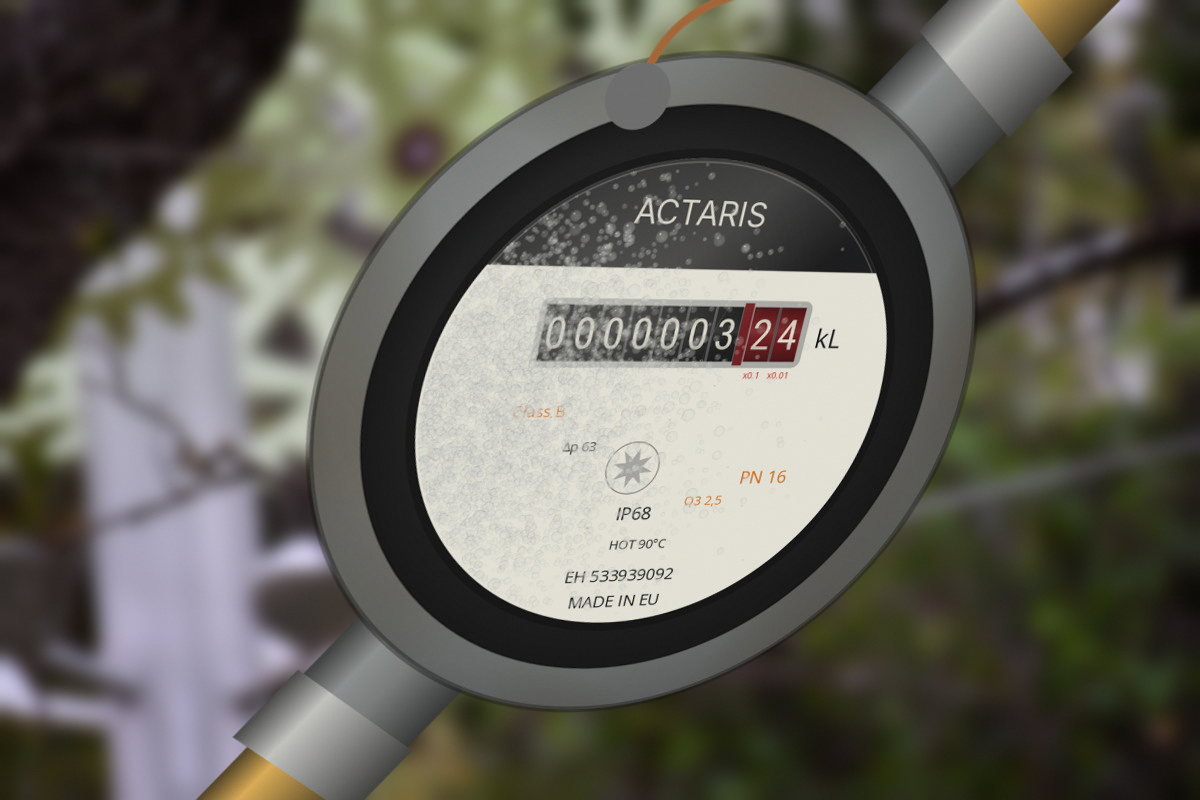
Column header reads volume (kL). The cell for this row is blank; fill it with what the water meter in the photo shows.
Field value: 3.24 kL
